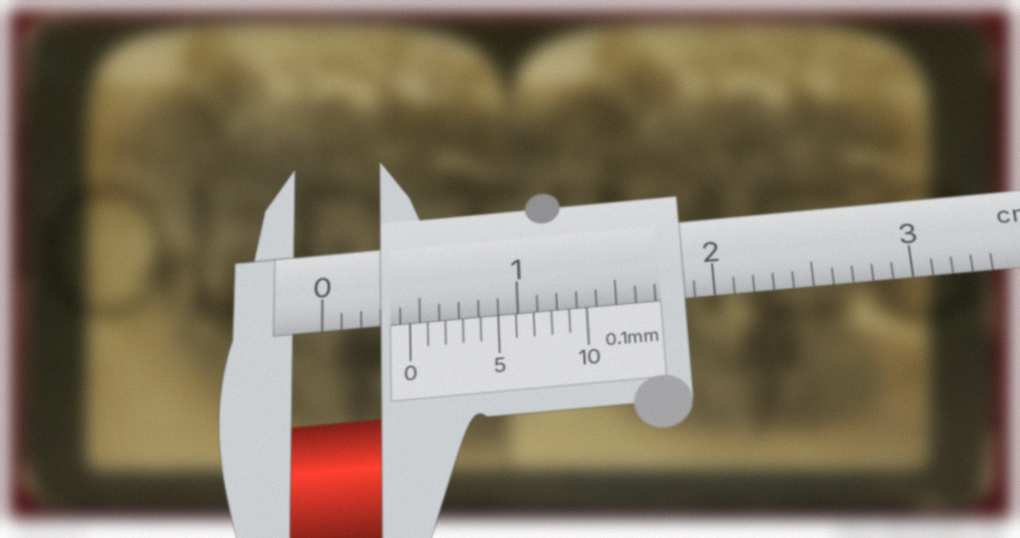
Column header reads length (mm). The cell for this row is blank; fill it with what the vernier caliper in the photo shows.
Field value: 4.5 mm
